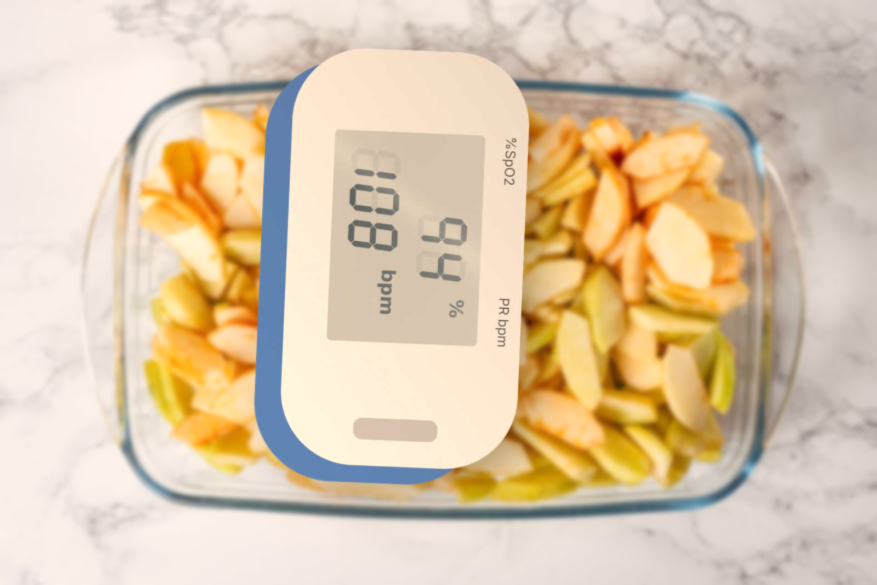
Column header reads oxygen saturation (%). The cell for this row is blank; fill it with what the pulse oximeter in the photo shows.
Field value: 94 %
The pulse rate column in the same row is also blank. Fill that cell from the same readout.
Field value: 108 bpm
